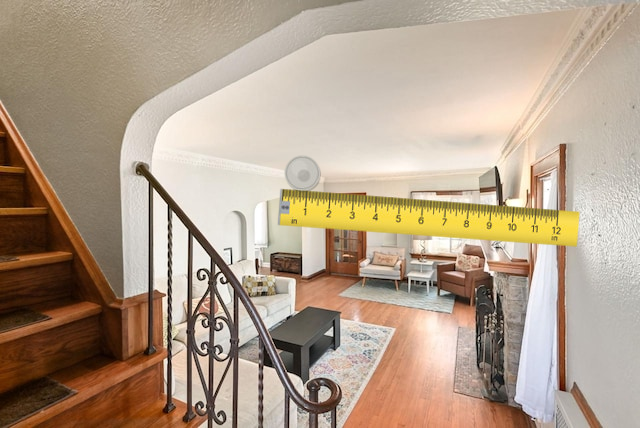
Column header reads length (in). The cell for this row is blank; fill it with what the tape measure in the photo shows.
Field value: 1.5 in
